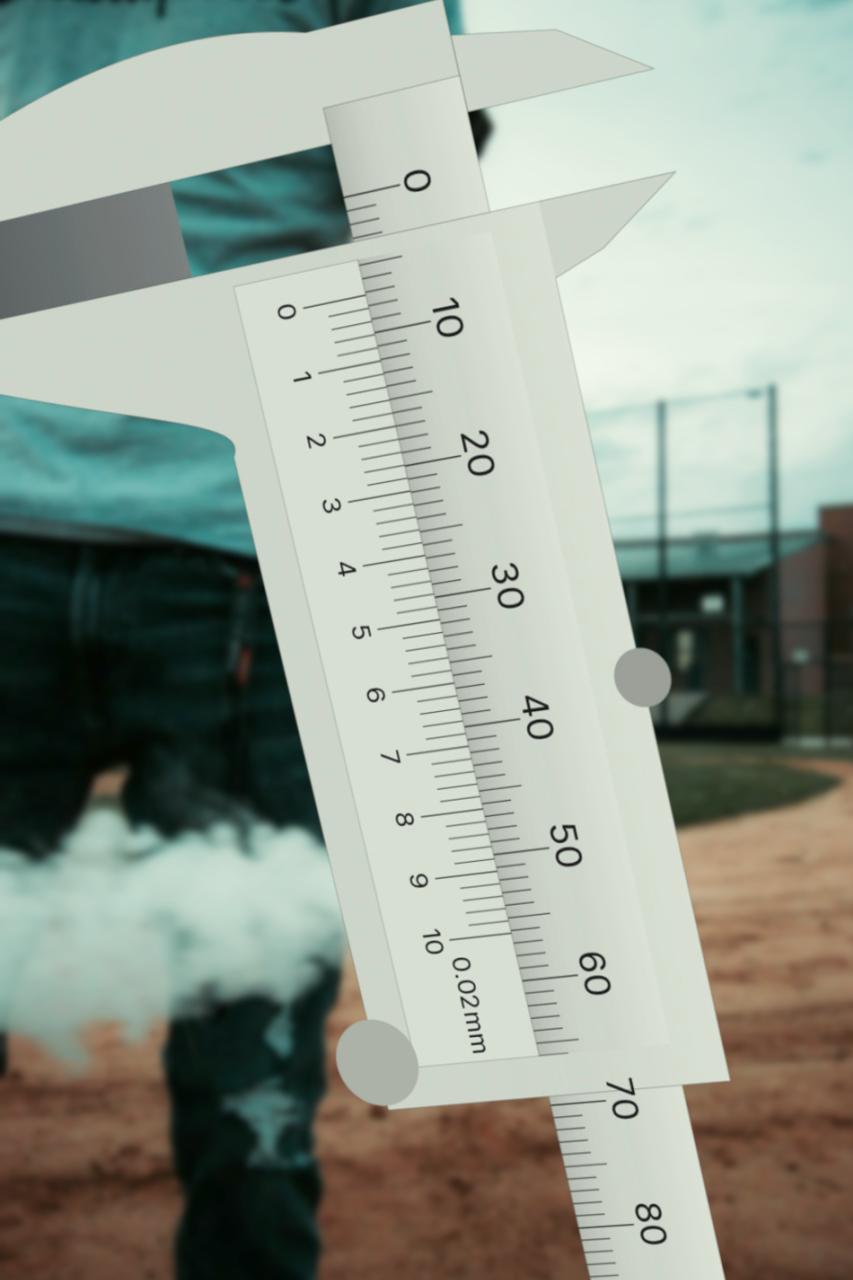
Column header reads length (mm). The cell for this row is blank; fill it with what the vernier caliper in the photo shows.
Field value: 7.2 mm
